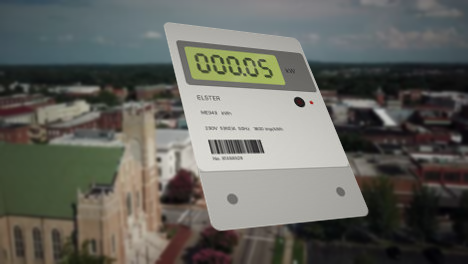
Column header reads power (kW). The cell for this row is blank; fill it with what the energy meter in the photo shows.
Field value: 0.05 kW
